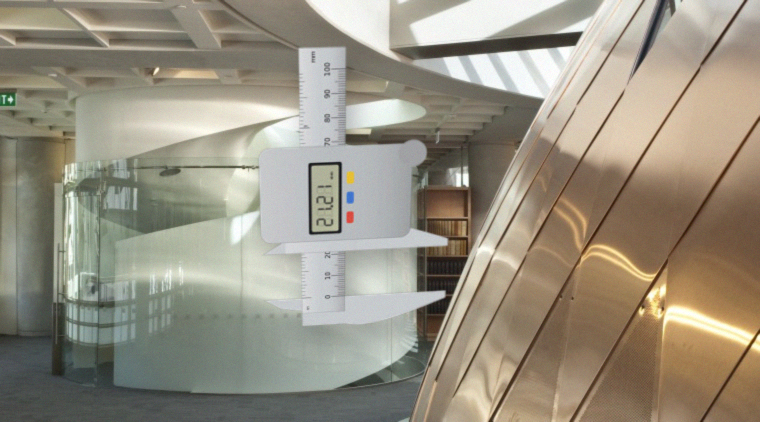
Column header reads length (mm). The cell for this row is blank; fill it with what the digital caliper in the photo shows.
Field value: 21.21 mm
